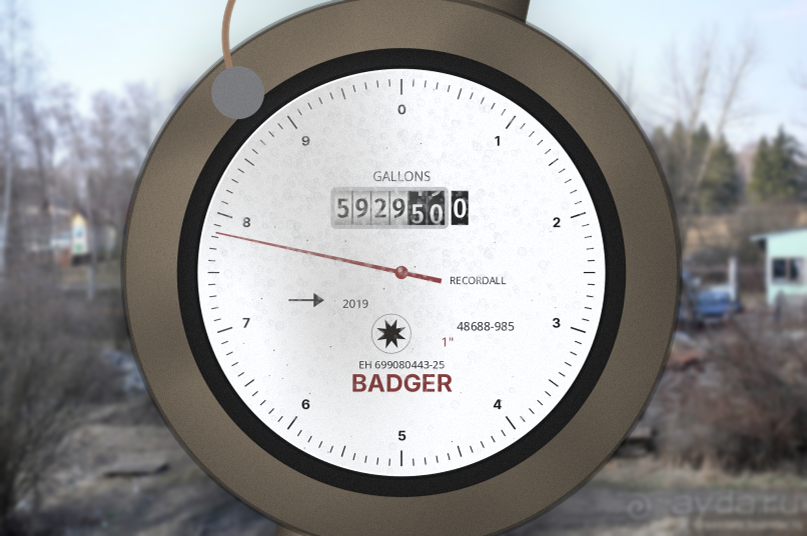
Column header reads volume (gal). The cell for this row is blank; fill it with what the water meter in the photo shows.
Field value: 5929497.8 gal
